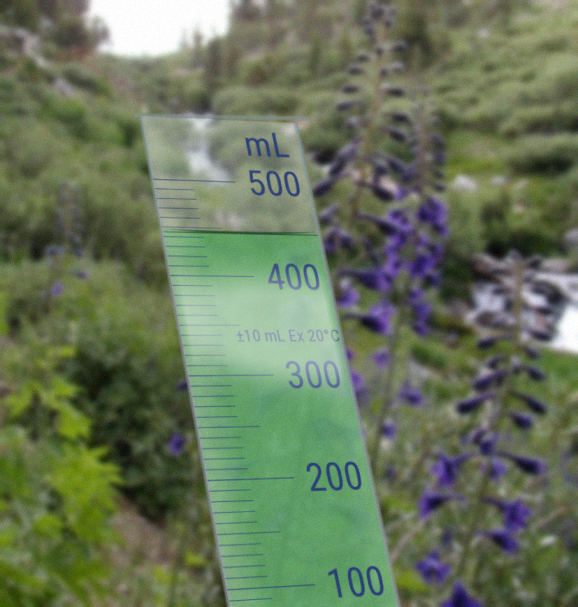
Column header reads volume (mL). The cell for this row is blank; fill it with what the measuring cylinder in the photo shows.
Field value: 445 mL
